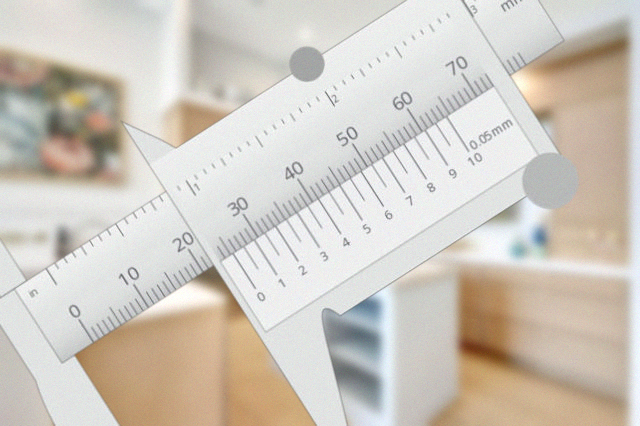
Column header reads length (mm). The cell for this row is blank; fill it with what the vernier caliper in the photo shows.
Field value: 25.4 mm
